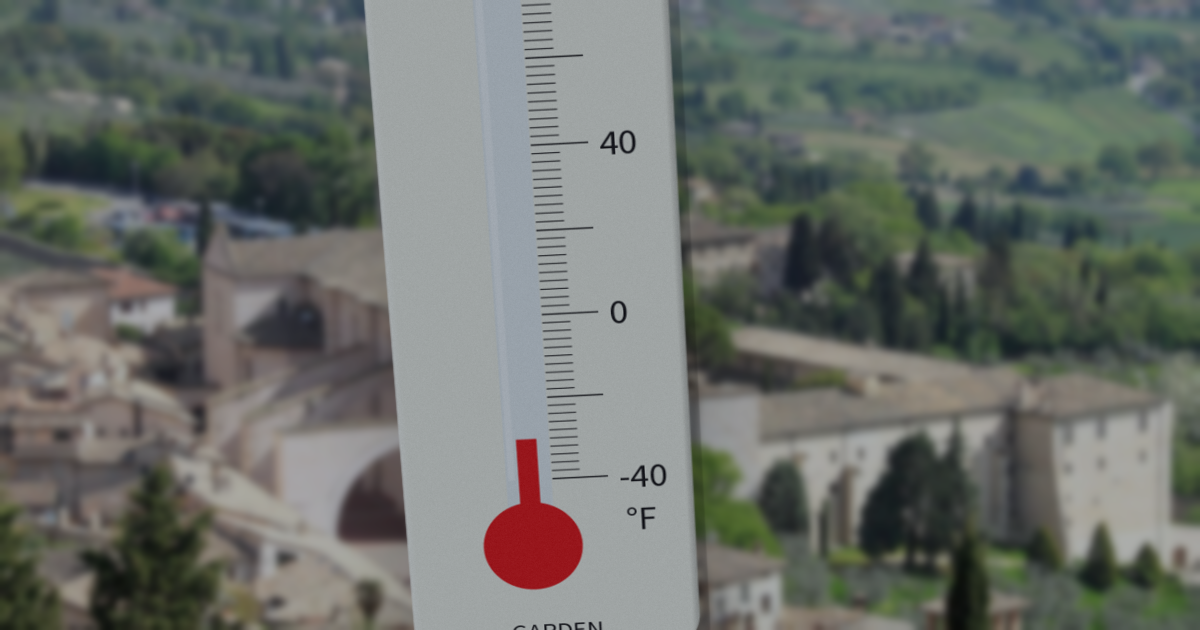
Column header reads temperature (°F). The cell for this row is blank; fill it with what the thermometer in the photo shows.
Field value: -30 °F
